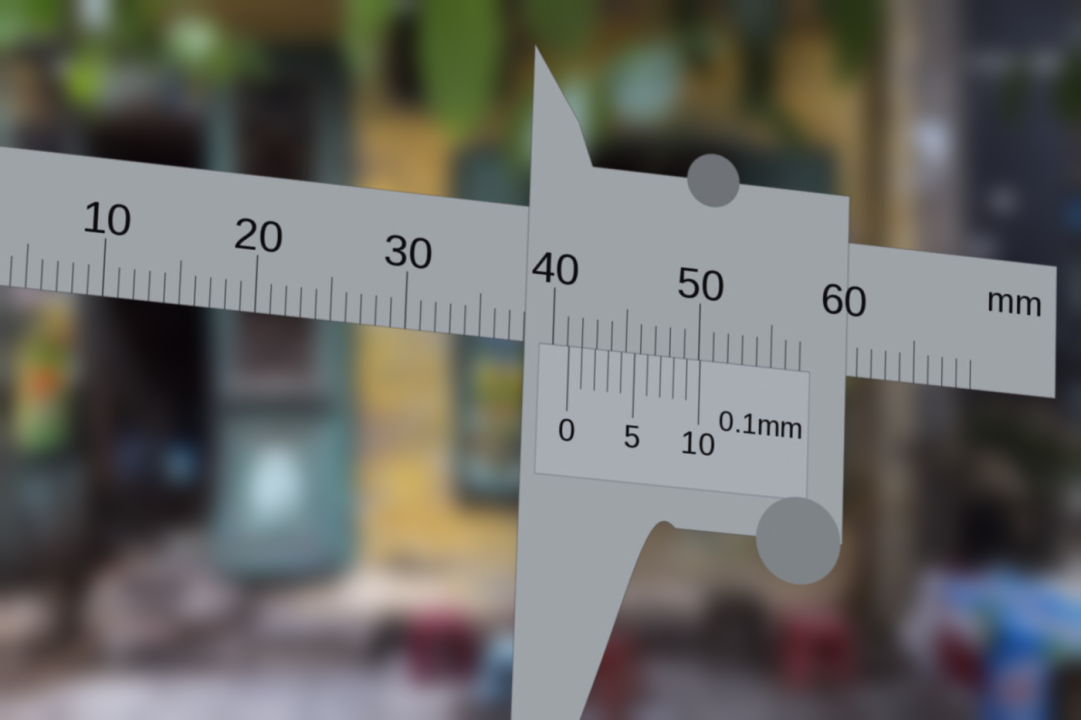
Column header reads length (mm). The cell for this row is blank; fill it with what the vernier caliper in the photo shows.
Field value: 41.1 mm
